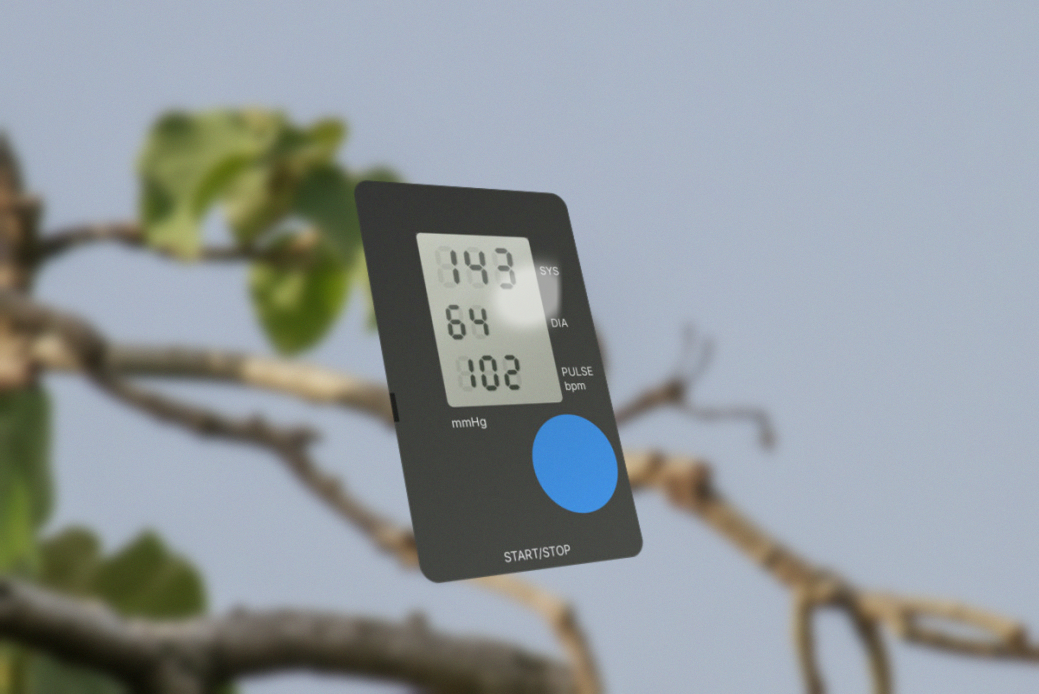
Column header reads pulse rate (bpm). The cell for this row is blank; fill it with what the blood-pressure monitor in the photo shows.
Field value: 102 bpm
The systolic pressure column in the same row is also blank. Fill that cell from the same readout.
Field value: 143 mmHg
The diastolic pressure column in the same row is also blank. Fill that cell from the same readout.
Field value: 64 mmHg
